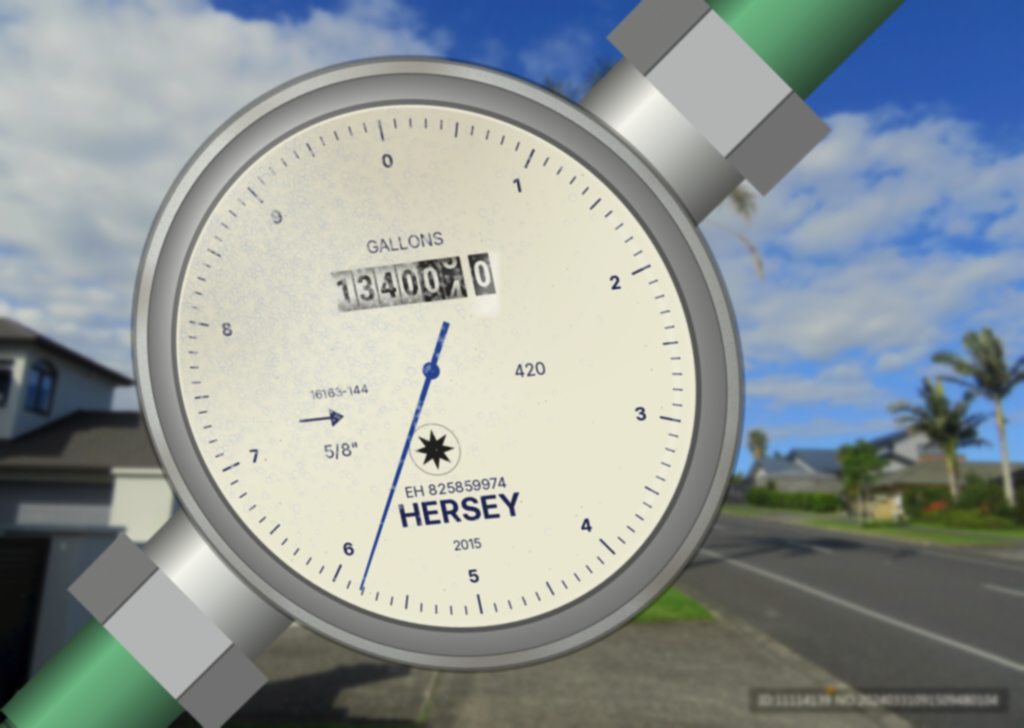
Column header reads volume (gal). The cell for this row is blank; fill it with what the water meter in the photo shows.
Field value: 1340035.8 gal
